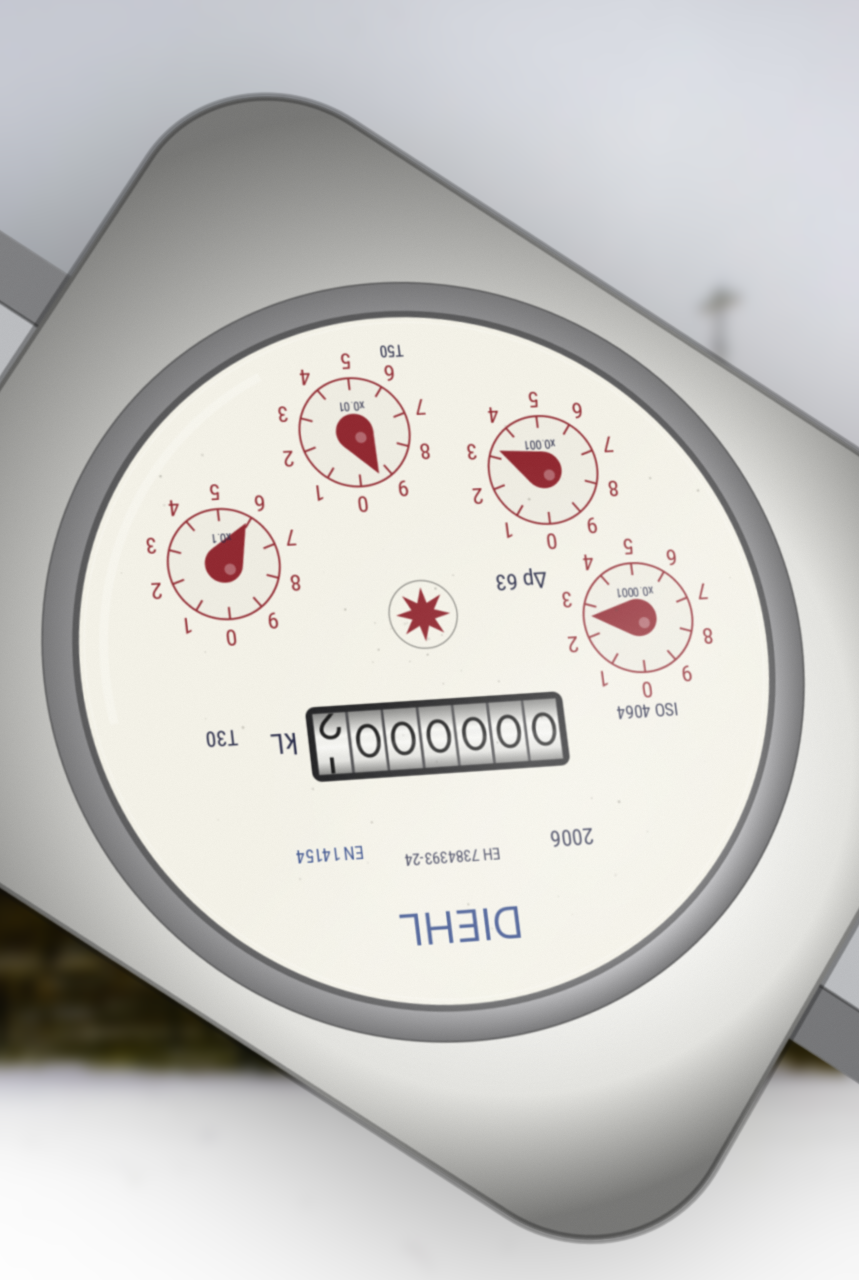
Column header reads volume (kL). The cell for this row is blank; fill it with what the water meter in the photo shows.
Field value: 1.5932 kL
